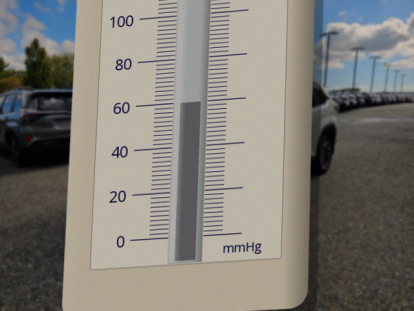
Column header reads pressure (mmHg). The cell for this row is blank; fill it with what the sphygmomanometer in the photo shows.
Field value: 60 mmHg
